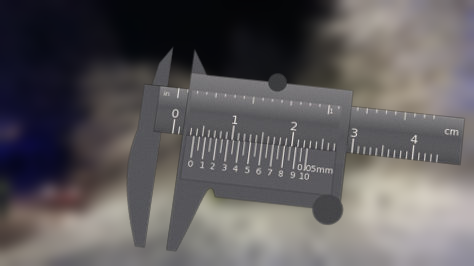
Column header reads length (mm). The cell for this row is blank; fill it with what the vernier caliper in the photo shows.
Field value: 3.6 mm
